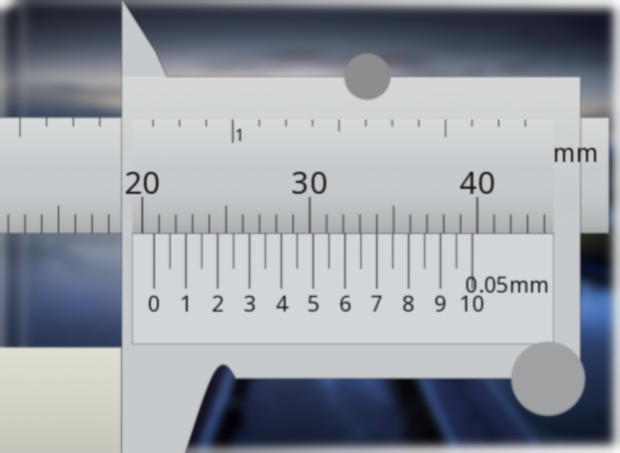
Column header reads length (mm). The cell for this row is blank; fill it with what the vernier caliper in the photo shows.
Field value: 20.7 mm
